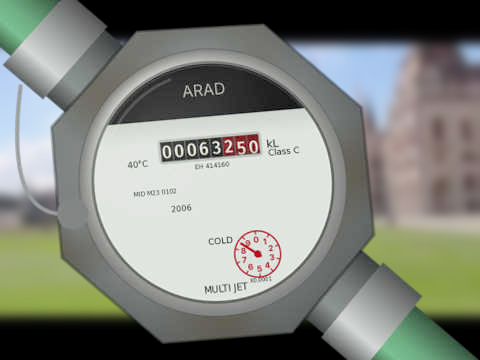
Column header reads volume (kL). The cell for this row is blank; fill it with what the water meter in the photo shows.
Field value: 63.2498 kL
